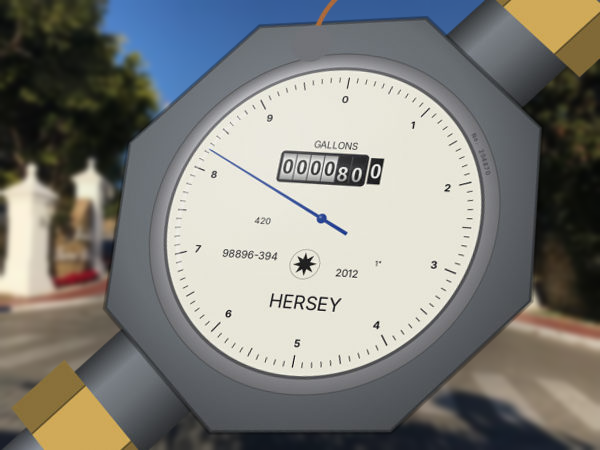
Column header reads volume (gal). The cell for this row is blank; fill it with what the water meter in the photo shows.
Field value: 798.2 gal
